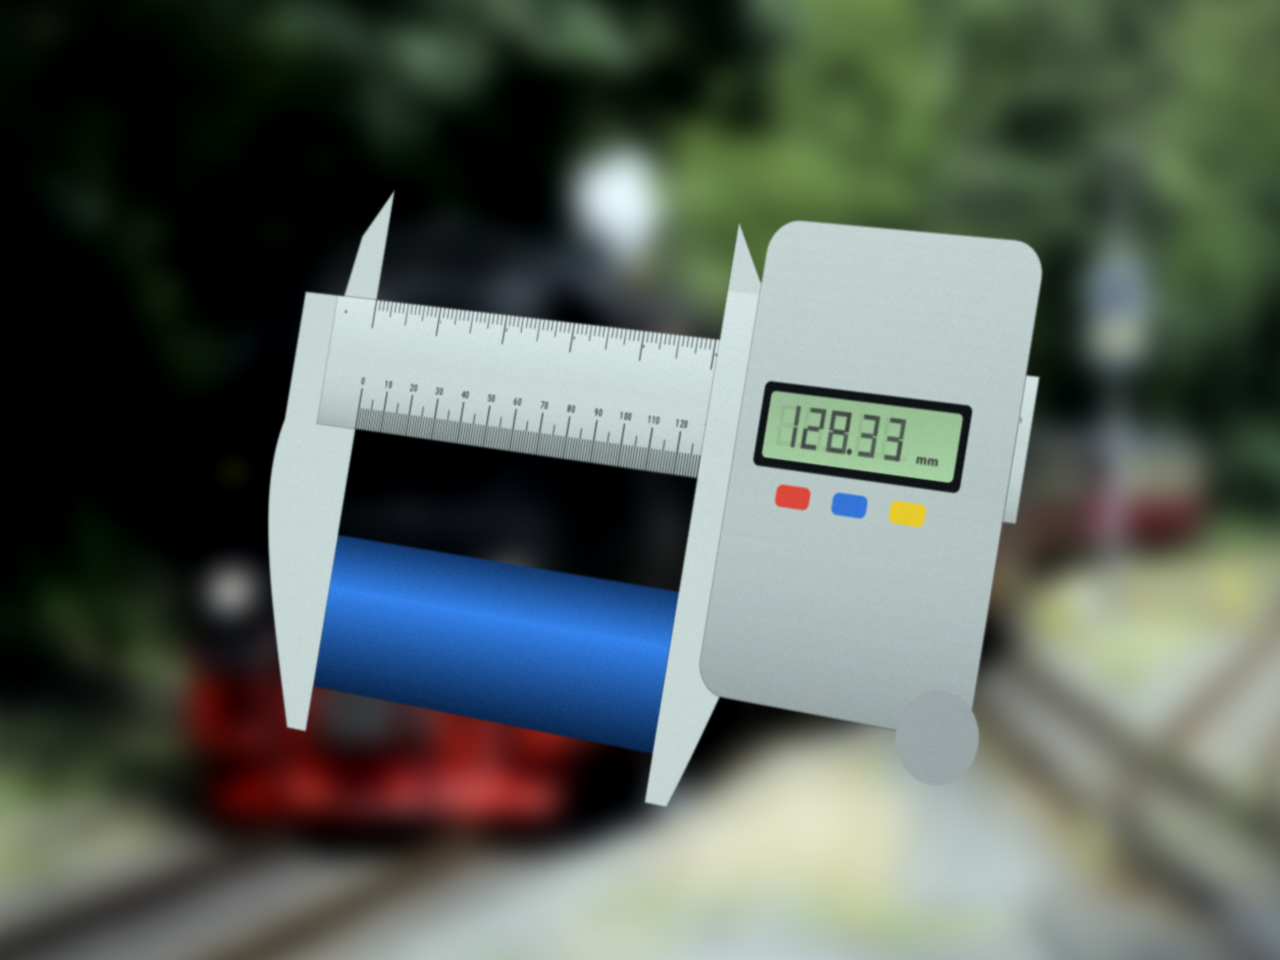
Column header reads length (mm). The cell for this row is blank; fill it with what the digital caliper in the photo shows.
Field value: 128.33 mm
